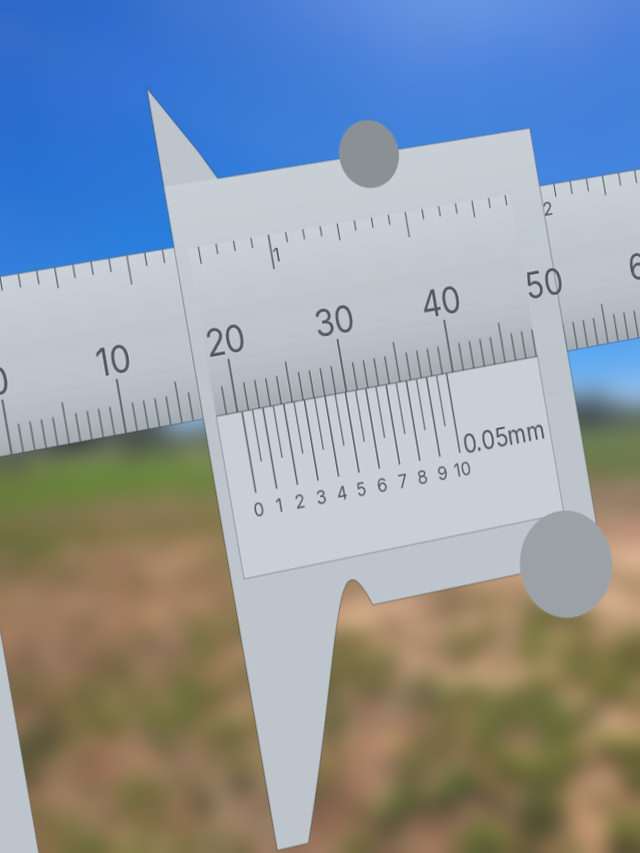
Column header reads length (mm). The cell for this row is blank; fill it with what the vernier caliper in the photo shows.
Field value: 20.4 mm
